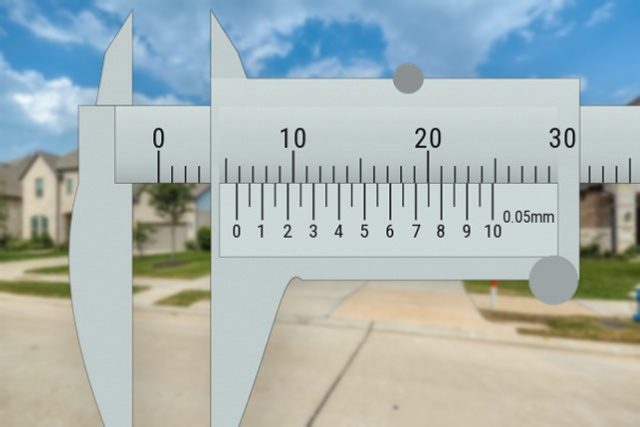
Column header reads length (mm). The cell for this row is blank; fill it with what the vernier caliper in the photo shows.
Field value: 5.8 mm
